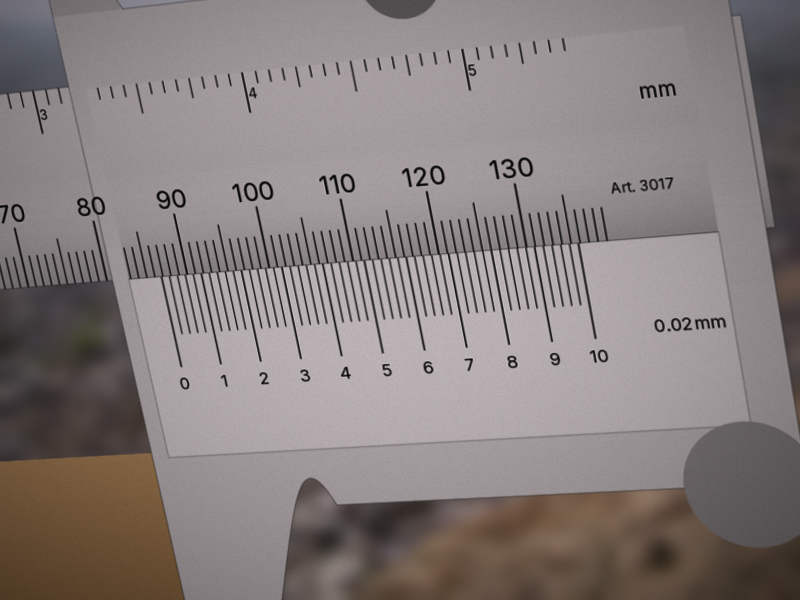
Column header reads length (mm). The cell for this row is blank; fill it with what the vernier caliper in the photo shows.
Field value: 86.8 mm
